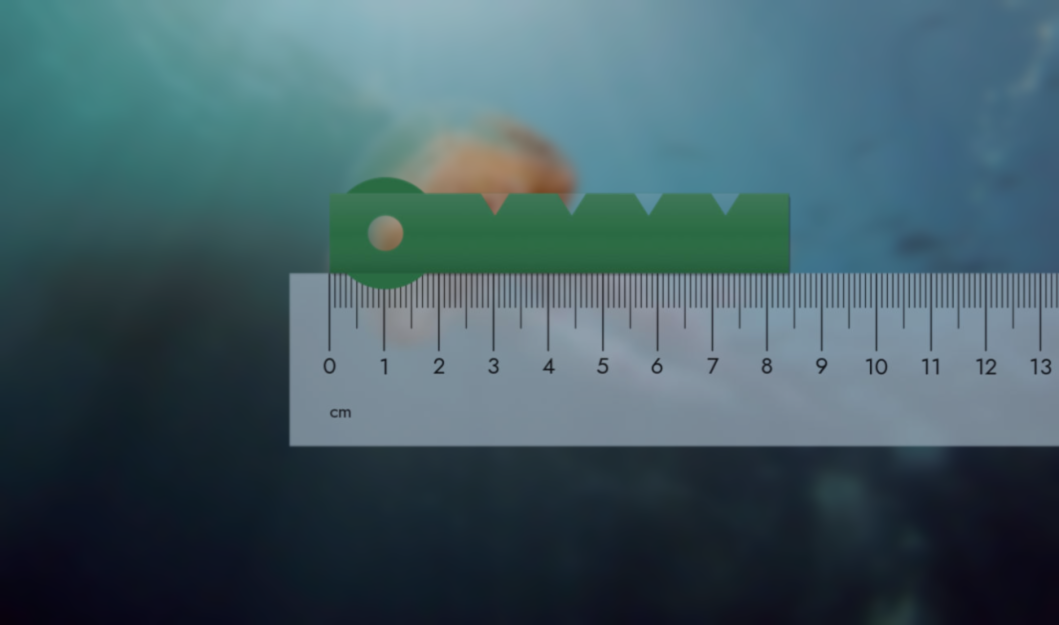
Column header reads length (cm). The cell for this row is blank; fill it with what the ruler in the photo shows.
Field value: 8.4 cm
